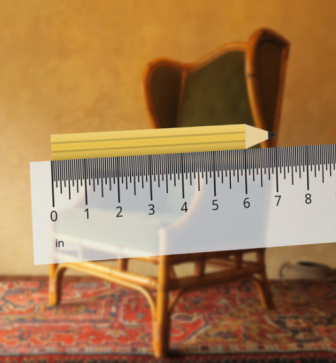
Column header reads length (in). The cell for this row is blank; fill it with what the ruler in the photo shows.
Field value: 7 in
